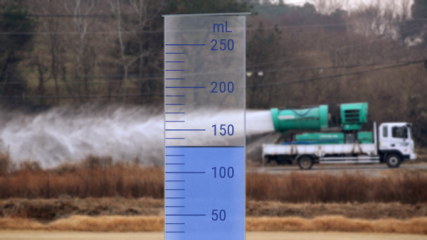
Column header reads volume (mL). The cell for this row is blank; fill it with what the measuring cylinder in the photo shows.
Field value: 130 mL
